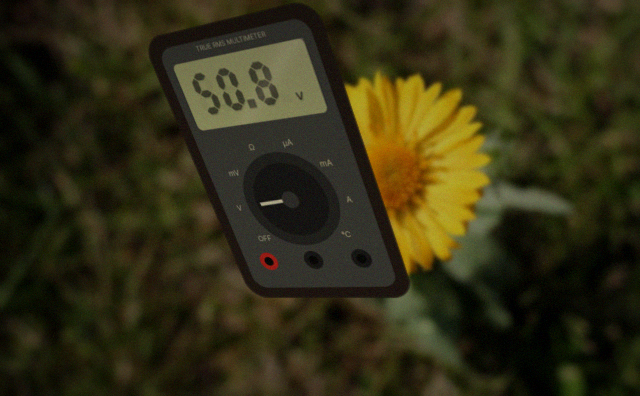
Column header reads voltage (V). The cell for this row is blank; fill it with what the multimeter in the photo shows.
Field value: 50.8 V
